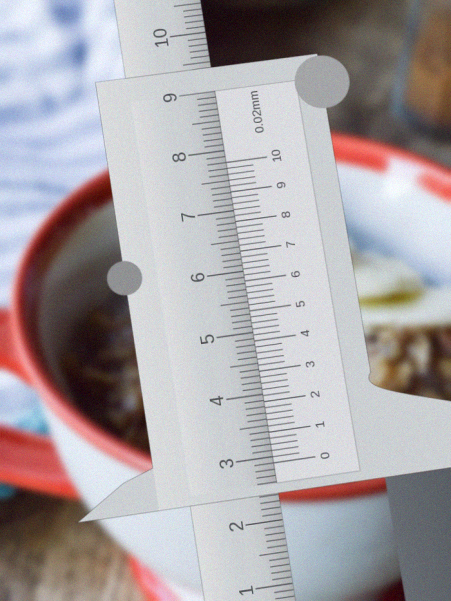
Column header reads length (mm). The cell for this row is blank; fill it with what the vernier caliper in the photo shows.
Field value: 29.0 mm
